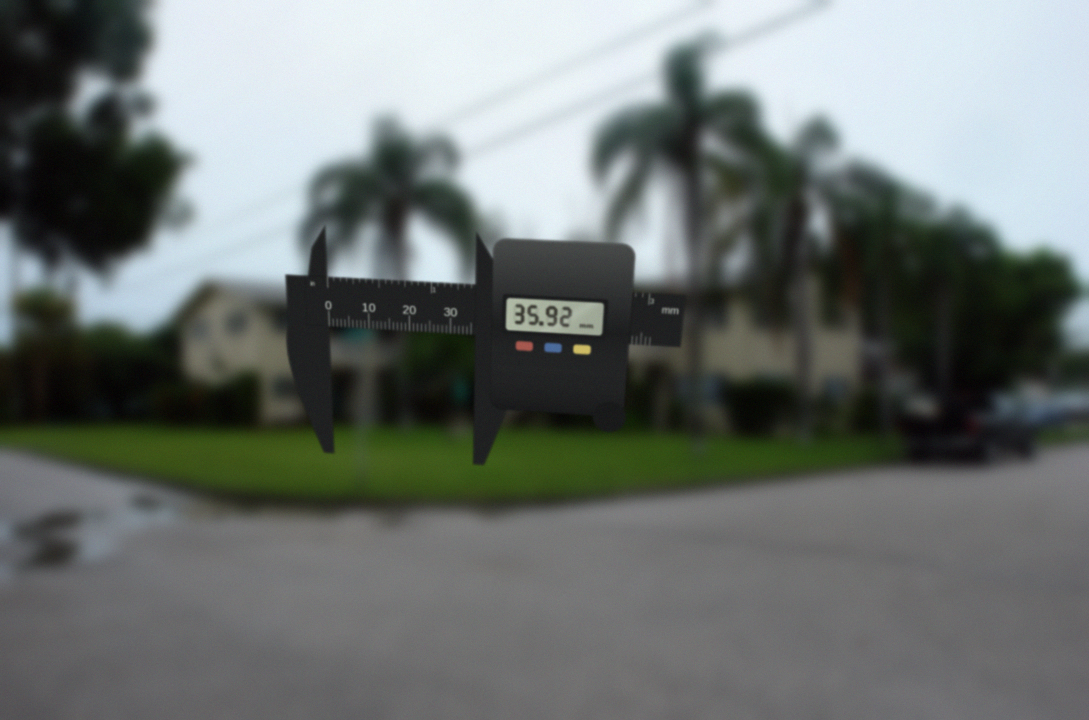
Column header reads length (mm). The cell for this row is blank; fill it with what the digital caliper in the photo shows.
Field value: 35.92 mm
